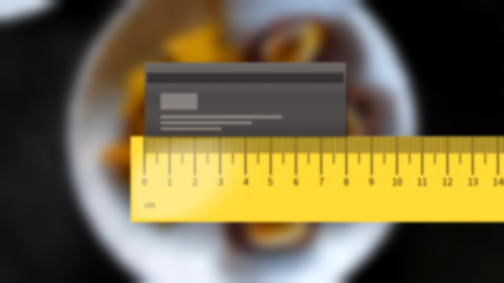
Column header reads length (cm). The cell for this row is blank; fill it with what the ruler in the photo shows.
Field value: 8 cm
